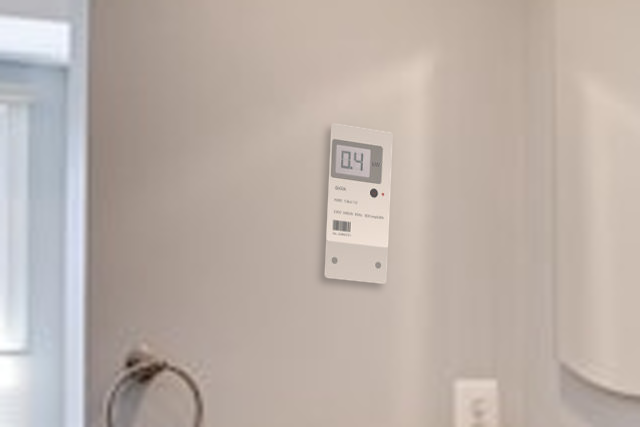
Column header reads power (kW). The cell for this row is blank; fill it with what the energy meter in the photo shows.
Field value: 0.4 kW
